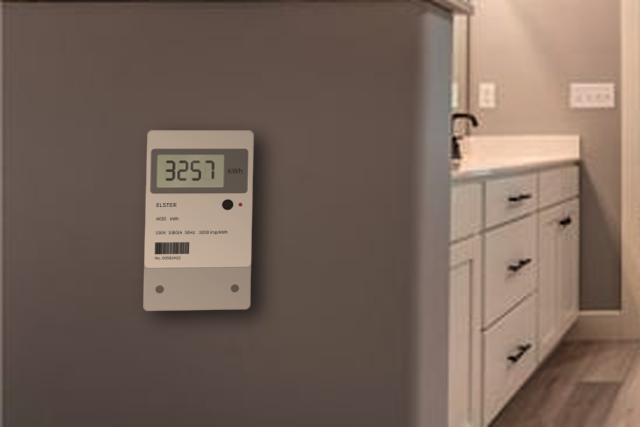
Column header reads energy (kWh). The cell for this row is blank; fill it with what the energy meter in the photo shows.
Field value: 3257 kWh
